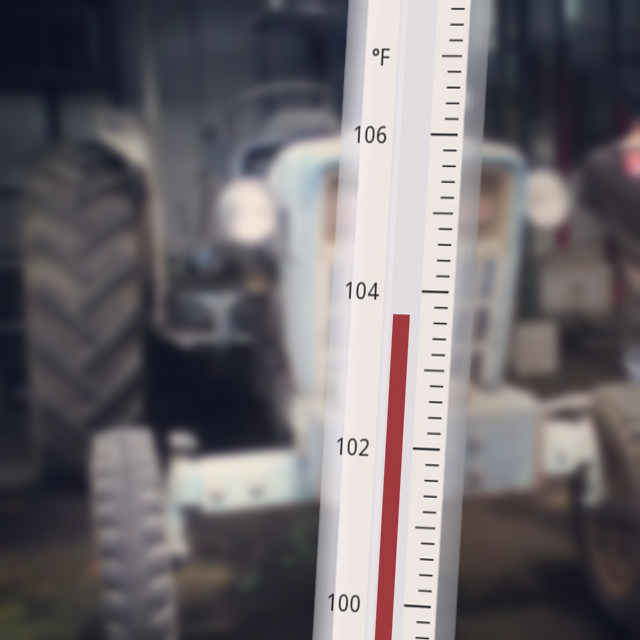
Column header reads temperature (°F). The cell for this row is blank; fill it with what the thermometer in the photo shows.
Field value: 103.7 °F
